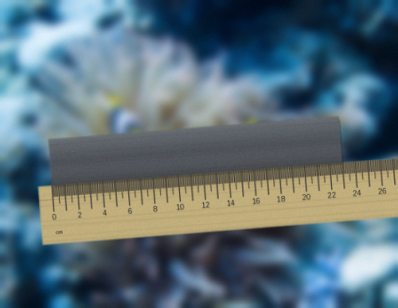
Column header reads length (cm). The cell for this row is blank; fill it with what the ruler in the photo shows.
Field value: 23 cm
